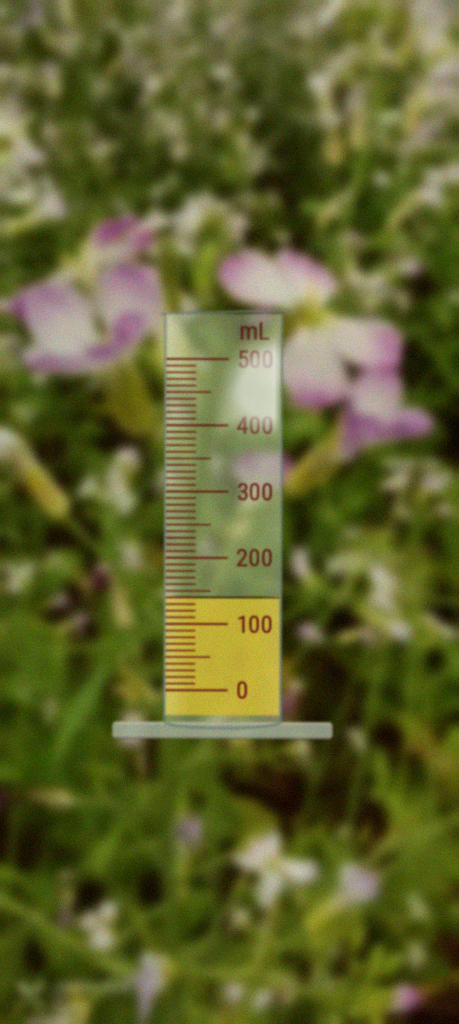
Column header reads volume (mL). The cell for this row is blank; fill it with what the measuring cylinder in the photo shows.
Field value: 140 mL
